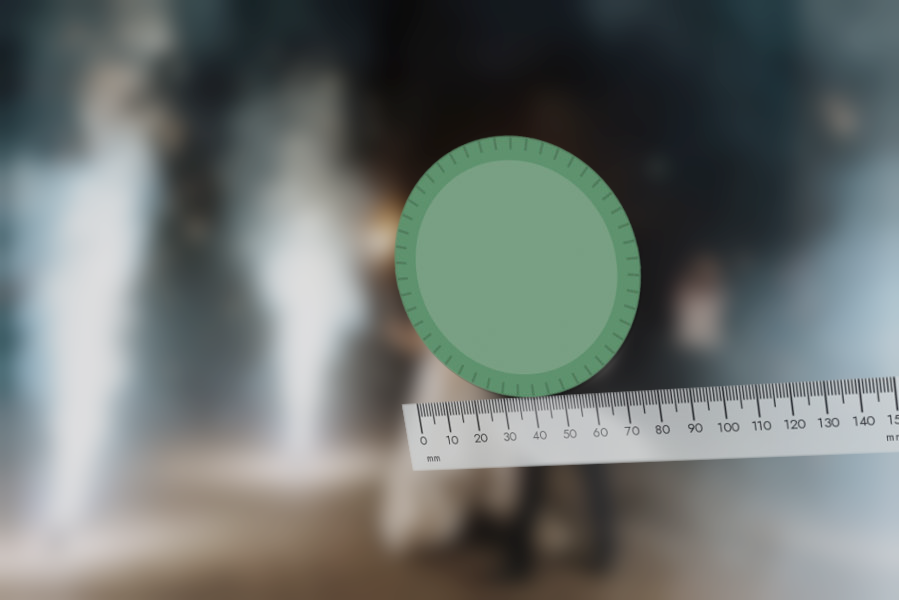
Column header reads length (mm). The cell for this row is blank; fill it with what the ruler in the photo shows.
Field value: 80 mm
